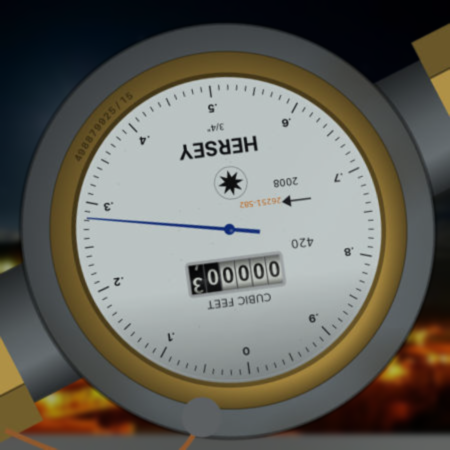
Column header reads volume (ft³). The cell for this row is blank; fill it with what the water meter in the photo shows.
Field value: 3.28 ft³
